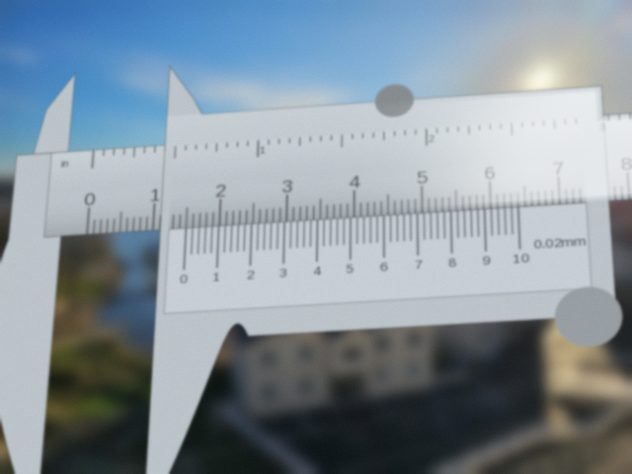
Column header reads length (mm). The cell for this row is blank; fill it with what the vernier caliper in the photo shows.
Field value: 15.0 mm
